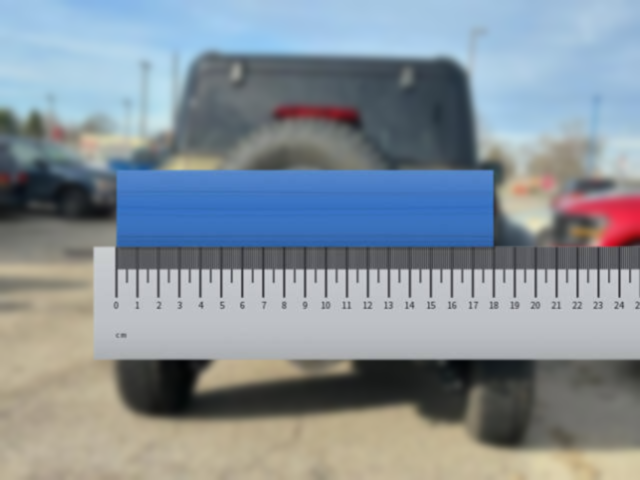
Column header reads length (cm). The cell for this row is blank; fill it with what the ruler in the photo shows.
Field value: 18 cm
